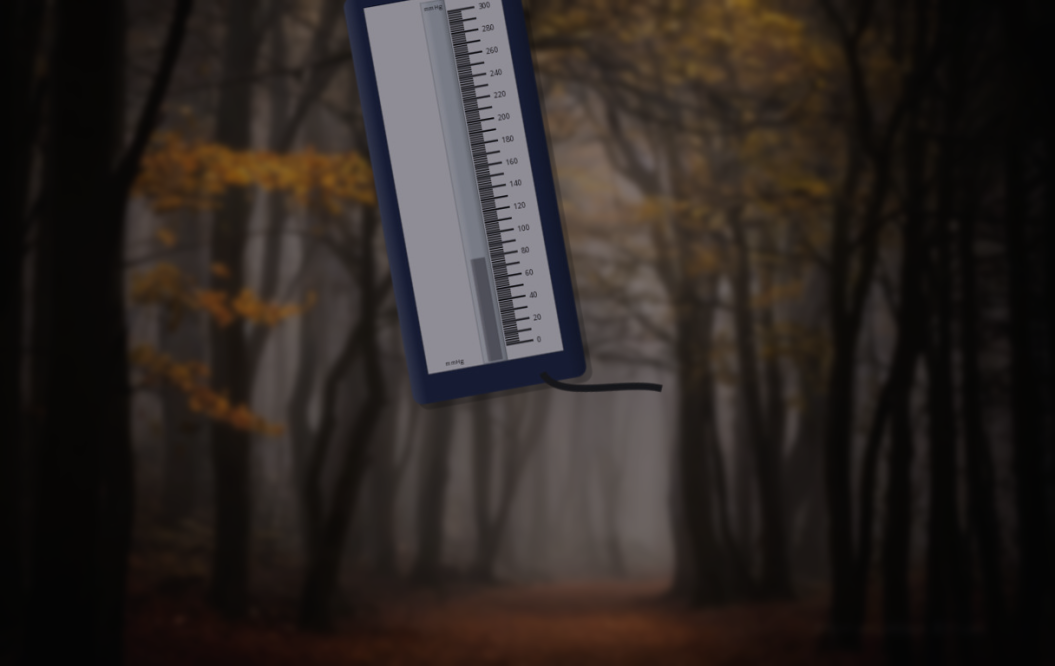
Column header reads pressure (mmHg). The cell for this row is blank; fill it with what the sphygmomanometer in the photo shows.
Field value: 80 mmHg
